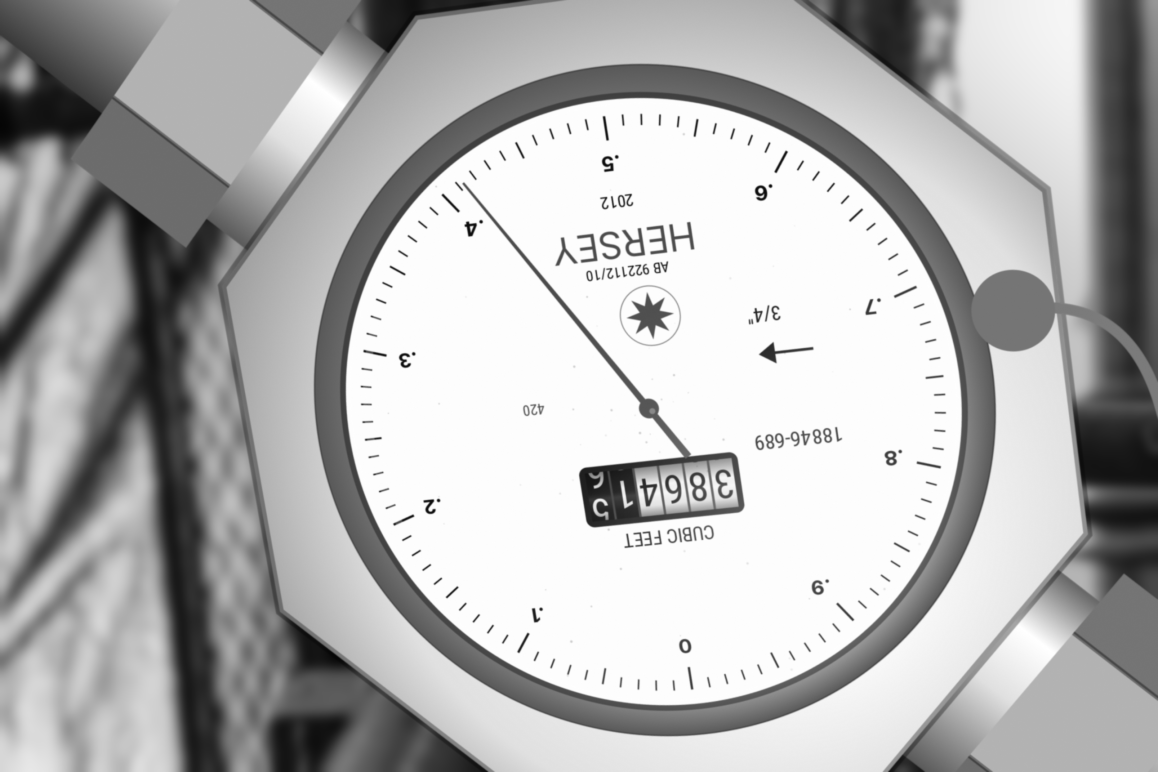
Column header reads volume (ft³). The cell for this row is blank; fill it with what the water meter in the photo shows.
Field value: 386415.41 ft³
